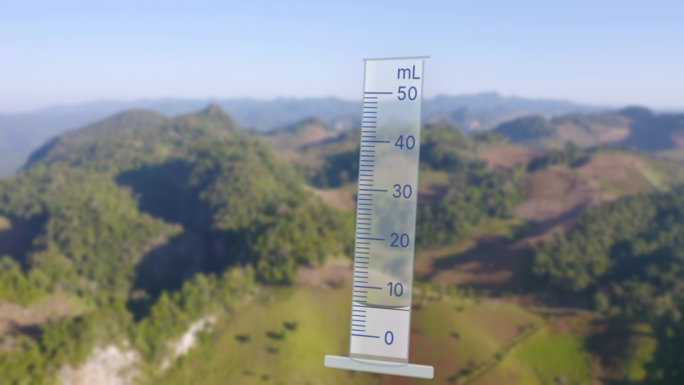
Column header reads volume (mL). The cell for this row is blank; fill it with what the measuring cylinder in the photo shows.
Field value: 6 mL
